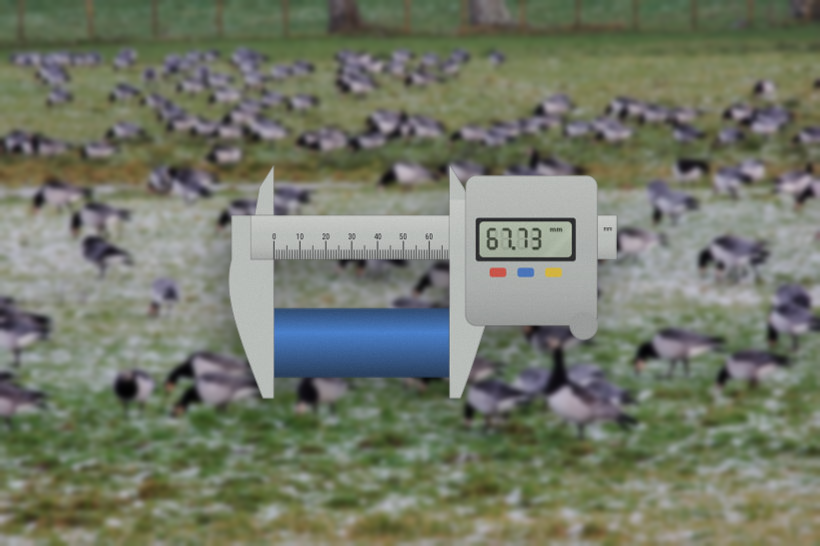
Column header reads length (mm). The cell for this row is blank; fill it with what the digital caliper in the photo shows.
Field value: 67.73 mm
